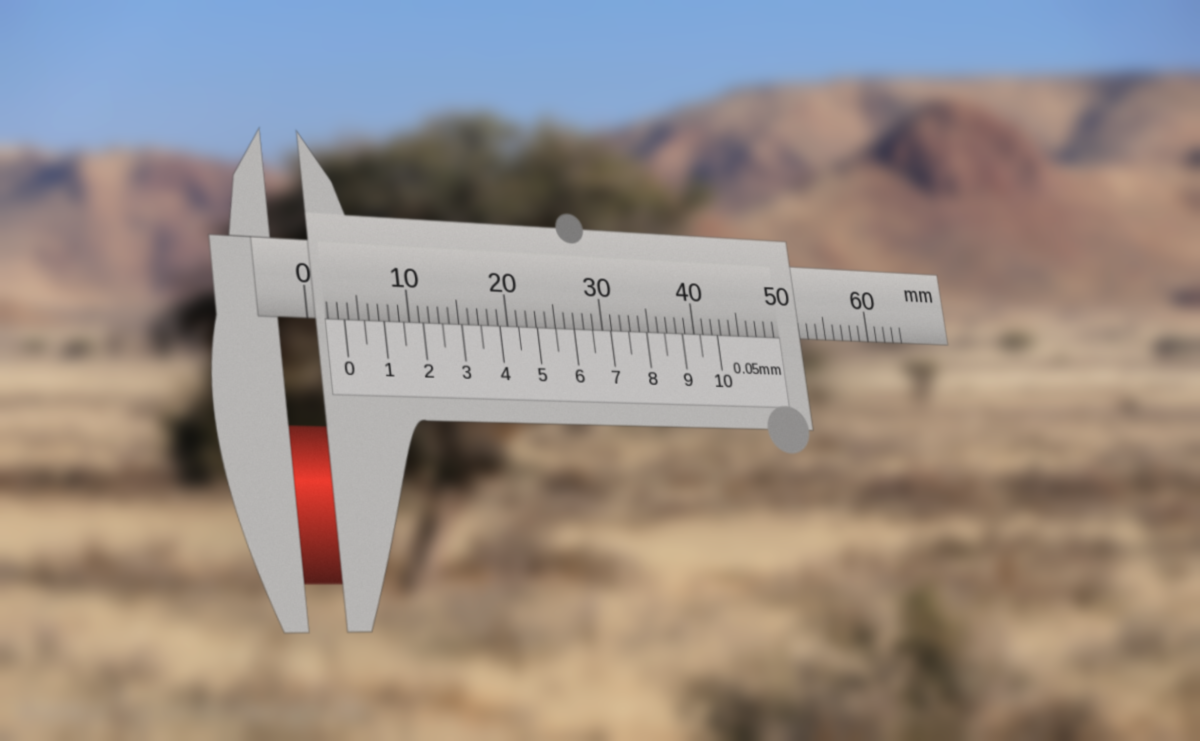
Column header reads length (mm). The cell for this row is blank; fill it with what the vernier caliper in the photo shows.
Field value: 3.6 mm
